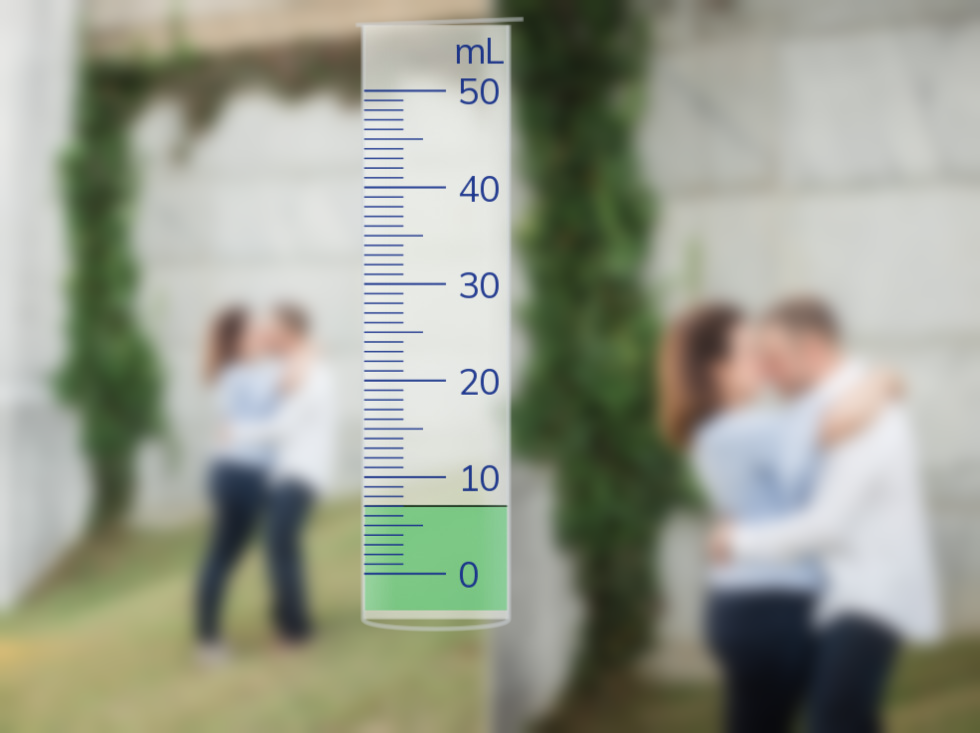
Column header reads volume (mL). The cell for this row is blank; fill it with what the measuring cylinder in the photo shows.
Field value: 7 mL
